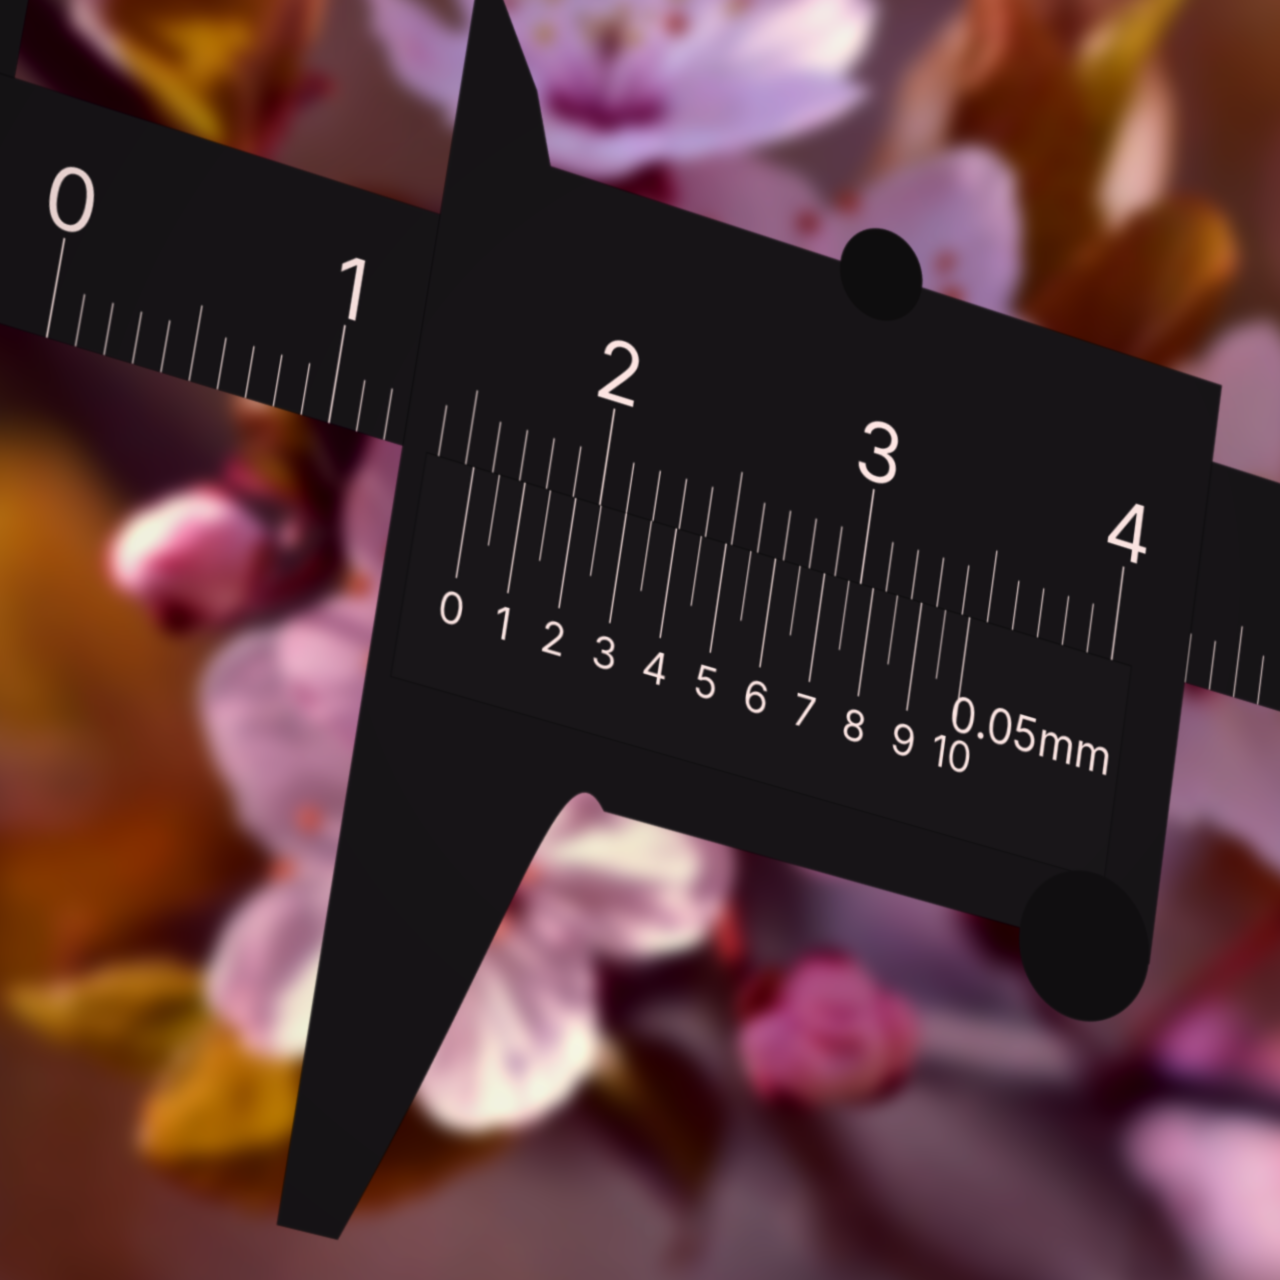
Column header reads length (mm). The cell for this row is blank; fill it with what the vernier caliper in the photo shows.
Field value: 15.3 mm
